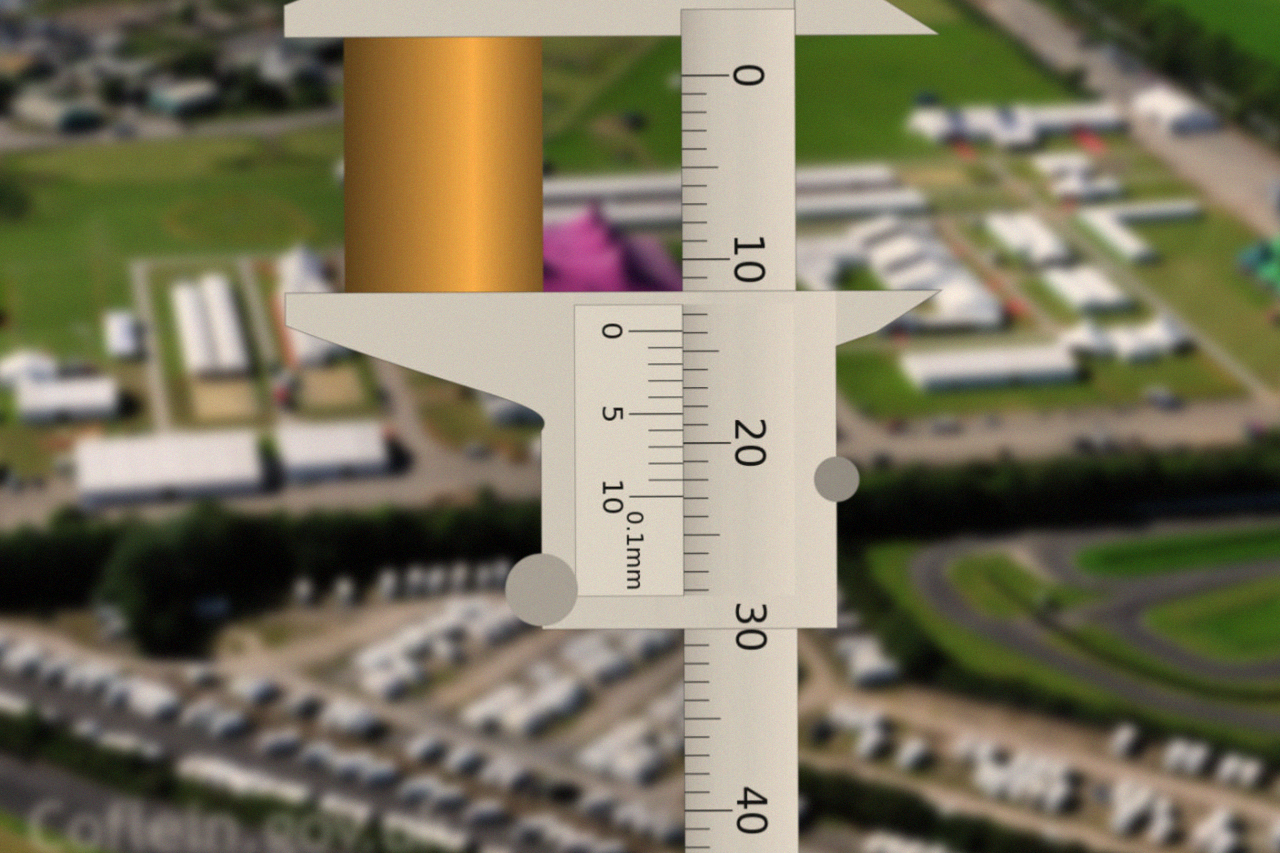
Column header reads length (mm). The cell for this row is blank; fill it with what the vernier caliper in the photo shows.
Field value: 13.9 mm
